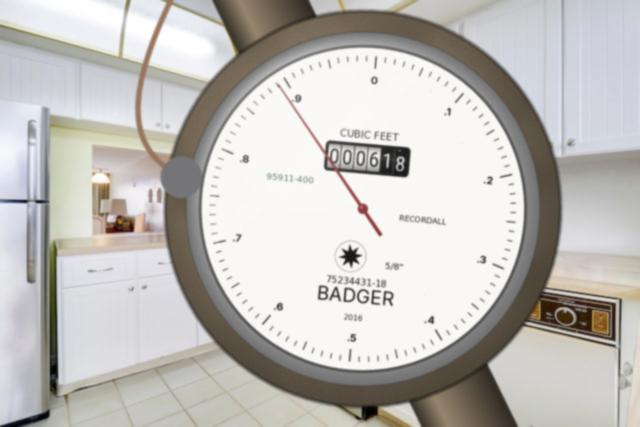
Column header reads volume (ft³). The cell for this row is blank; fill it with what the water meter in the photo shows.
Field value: 617.89 ft³
